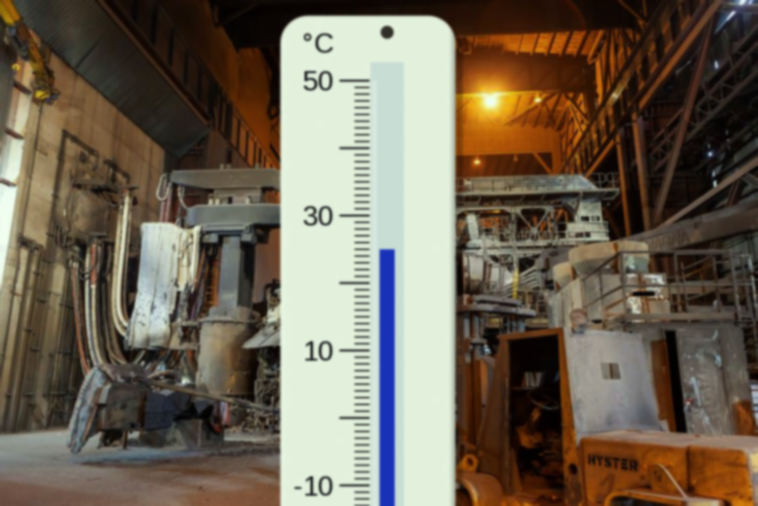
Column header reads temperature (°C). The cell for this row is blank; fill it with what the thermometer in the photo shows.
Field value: 25 °C
